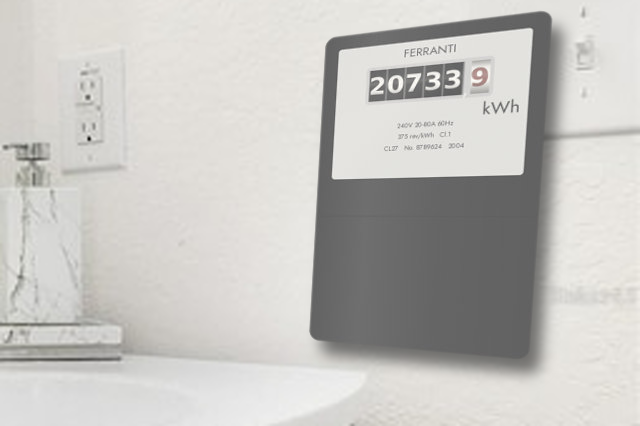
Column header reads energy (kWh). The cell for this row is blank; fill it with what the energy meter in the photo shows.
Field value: 20733.9 kWh
